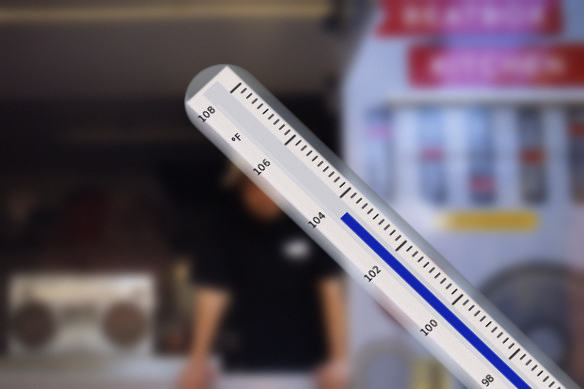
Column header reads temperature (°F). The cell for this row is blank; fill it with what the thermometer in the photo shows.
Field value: 103.6 °F
